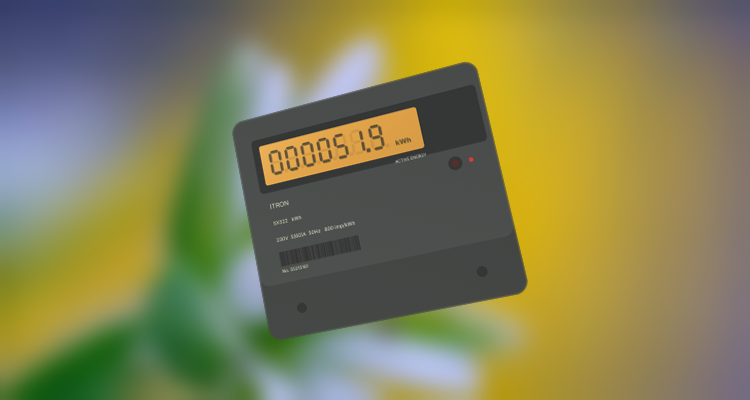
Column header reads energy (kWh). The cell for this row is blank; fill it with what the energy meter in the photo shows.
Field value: 51.9 kWh
